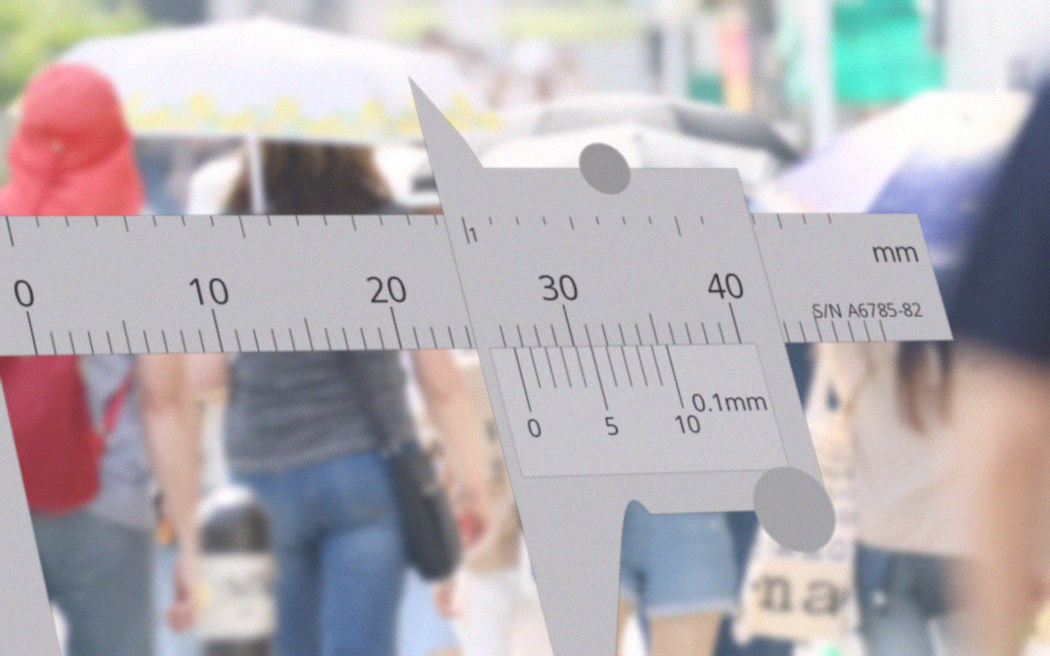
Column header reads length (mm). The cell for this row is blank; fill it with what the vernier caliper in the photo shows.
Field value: 26.5 mm
